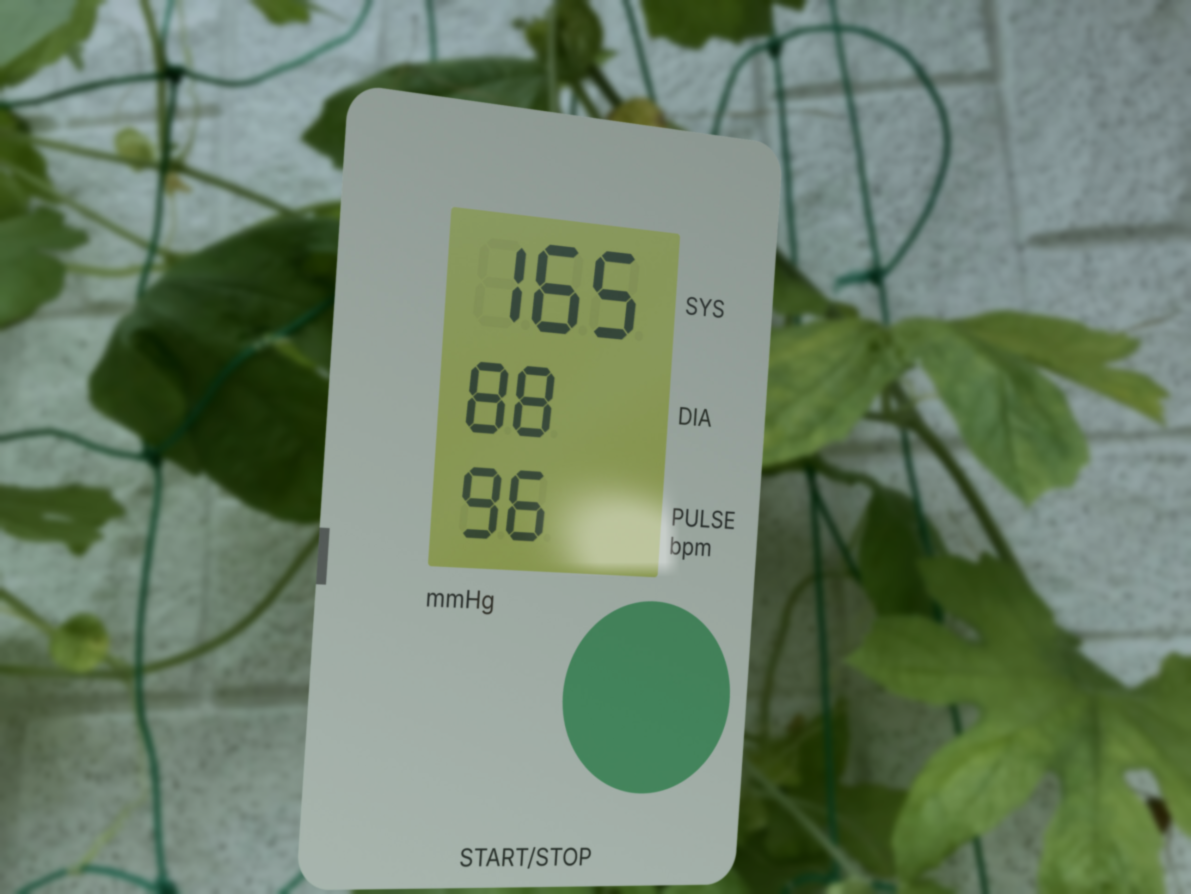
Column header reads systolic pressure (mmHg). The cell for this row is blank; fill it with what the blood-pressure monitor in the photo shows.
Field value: 165 mmHg
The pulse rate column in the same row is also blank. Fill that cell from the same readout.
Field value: 96 bpm
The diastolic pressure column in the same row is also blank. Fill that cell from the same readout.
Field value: 88 mmHg
